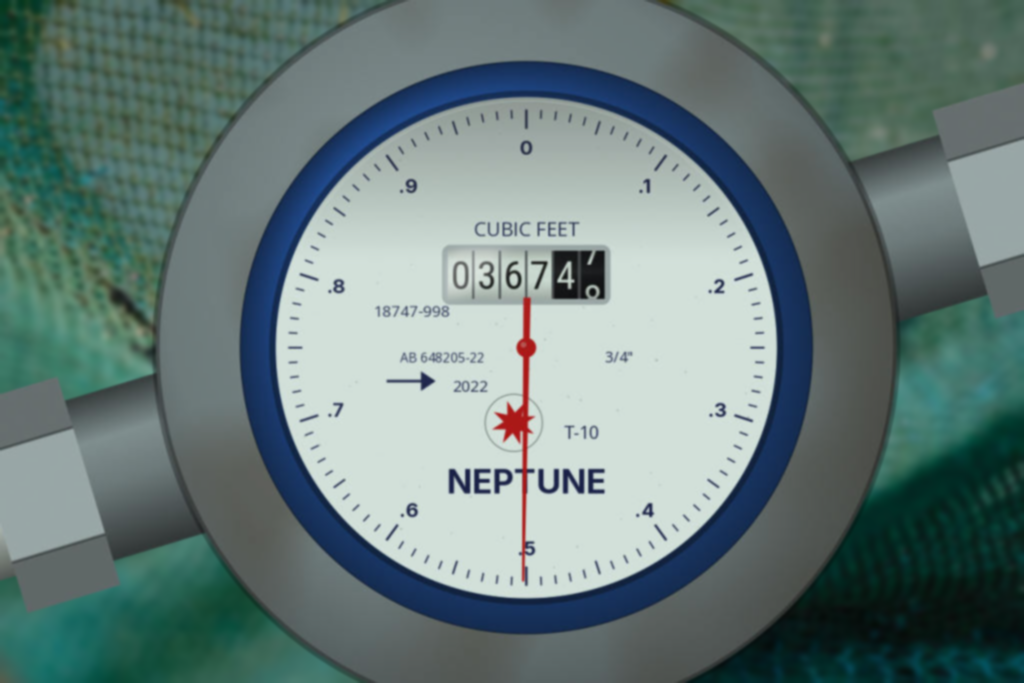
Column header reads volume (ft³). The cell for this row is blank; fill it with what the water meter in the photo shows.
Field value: 36747.50 ft³
